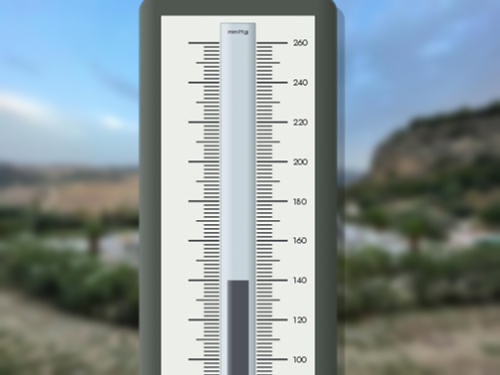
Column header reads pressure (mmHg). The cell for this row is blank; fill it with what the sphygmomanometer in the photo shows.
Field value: 140 mmHg
